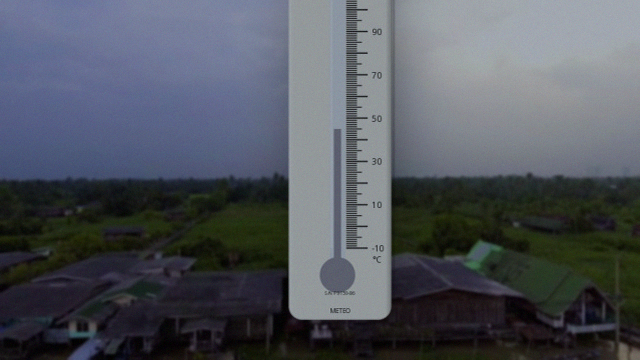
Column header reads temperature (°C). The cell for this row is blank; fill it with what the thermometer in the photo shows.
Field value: 45 °C
